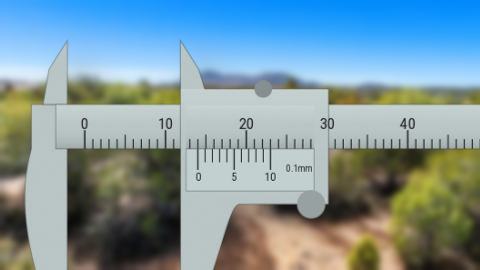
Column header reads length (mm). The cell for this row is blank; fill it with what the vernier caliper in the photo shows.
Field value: 14.0 mm
